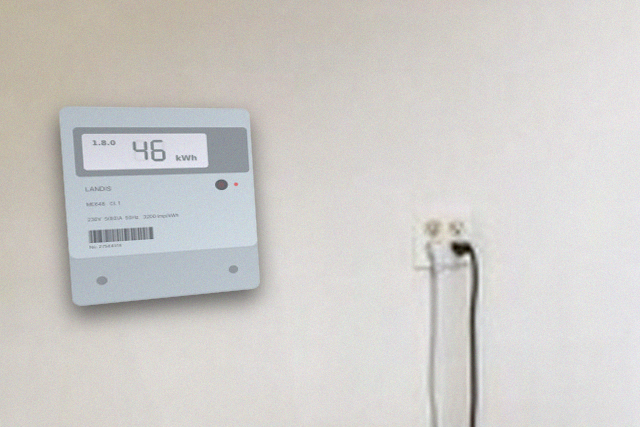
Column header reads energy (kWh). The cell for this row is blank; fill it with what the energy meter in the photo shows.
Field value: 46 kWh
